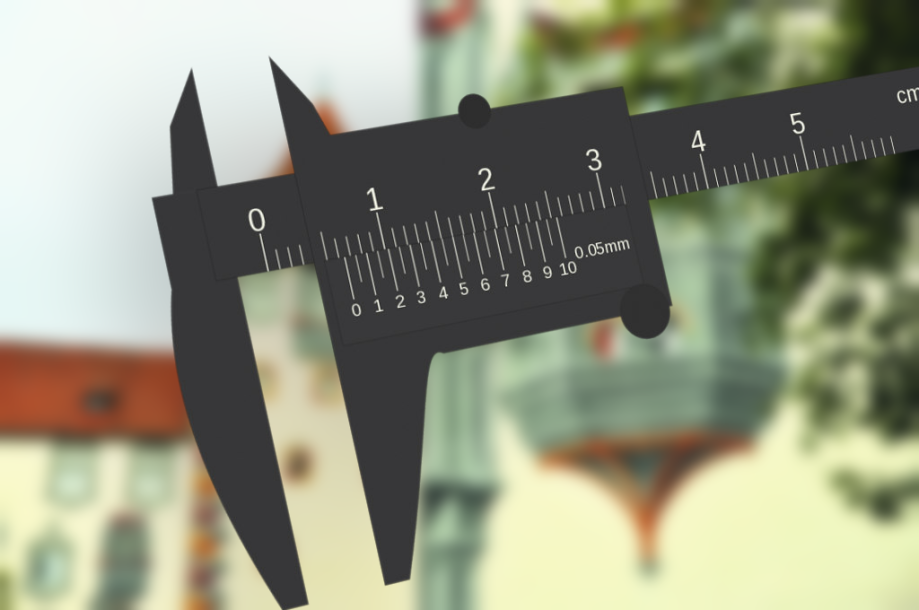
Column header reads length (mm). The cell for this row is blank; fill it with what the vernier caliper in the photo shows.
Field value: 6.5 mm
